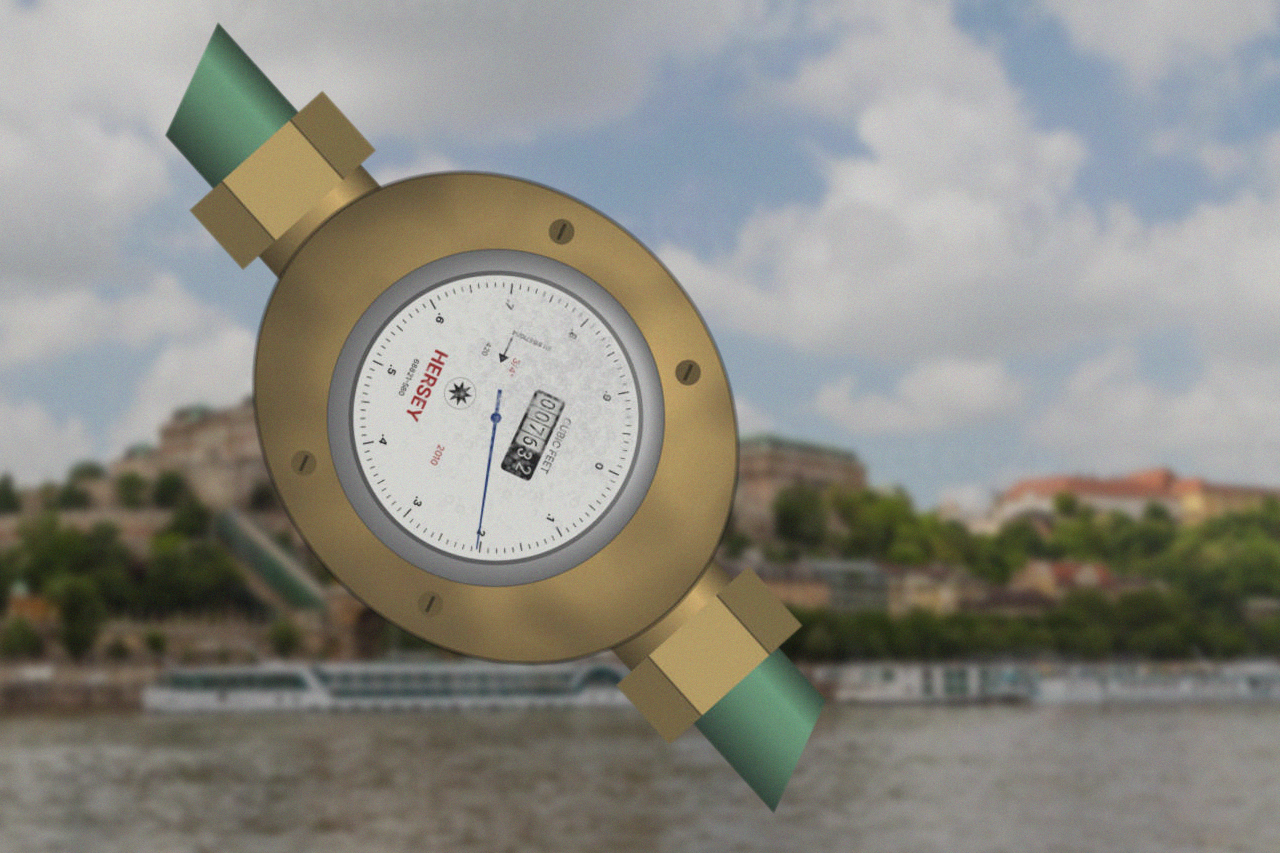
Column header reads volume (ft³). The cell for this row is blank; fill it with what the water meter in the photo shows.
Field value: 7632.20 ft³
